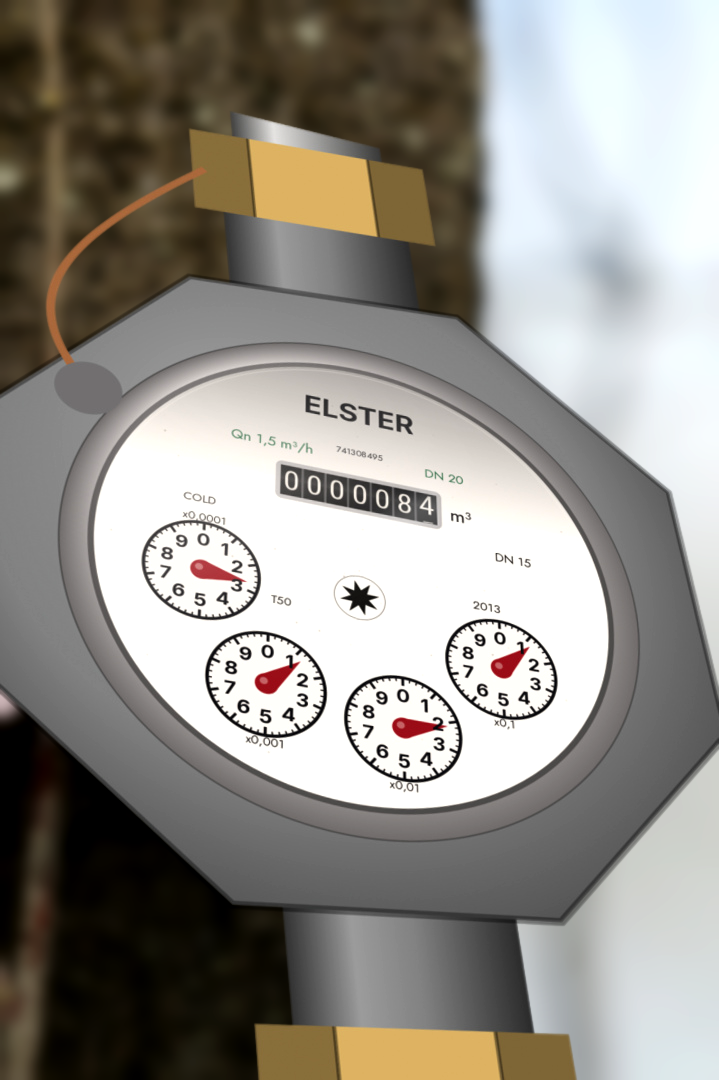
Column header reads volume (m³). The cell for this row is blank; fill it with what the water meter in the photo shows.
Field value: 84.1212 m³
